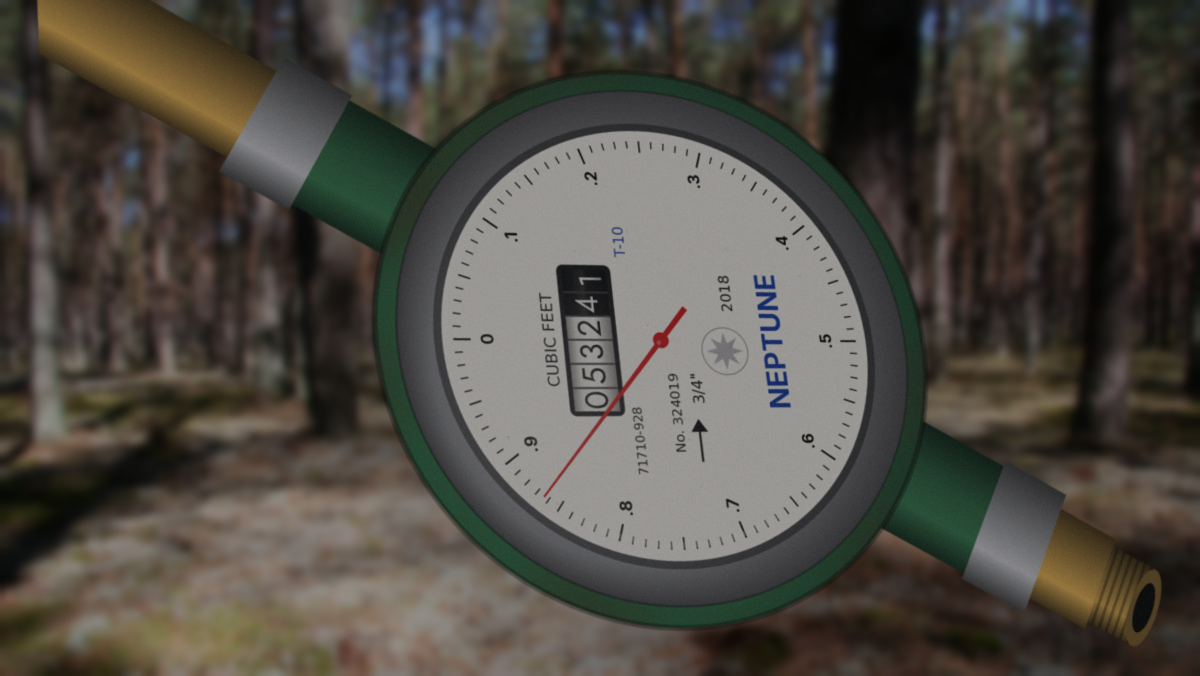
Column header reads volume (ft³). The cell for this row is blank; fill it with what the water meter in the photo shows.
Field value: 53240.86 ft³
